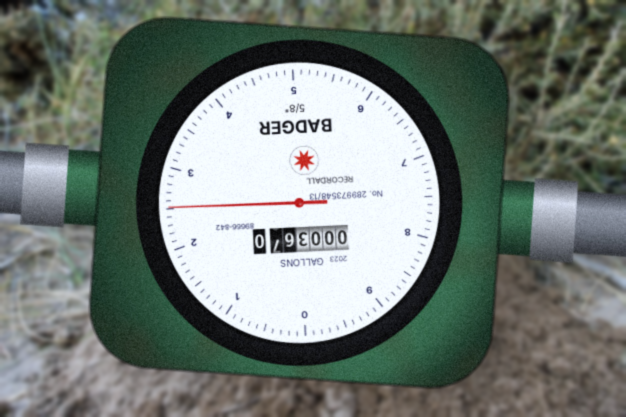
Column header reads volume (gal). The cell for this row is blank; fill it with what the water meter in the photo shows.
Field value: 3672.5 gal
